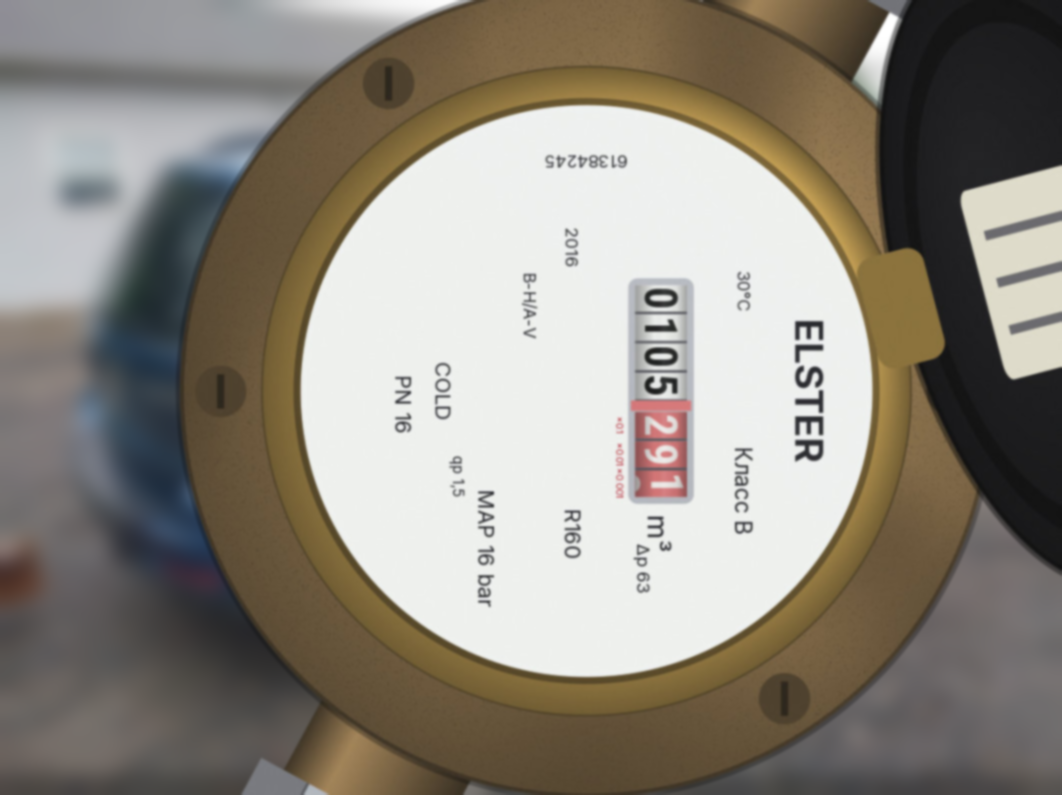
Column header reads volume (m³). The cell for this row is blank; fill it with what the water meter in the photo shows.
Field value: 105.291 m³
